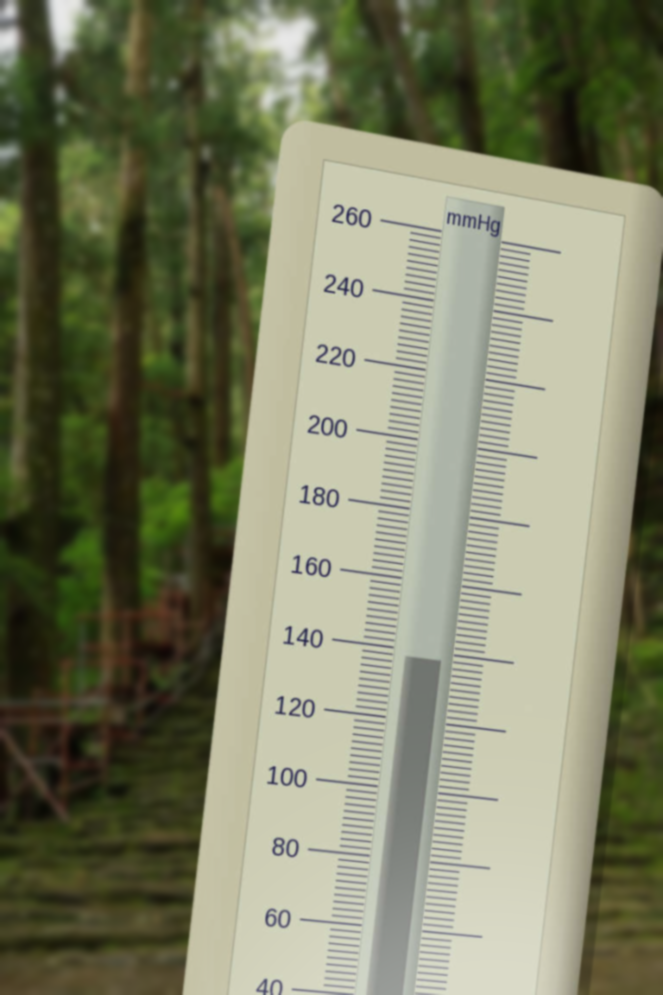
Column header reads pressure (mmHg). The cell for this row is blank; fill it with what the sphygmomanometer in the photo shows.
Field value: 138 mmHg
